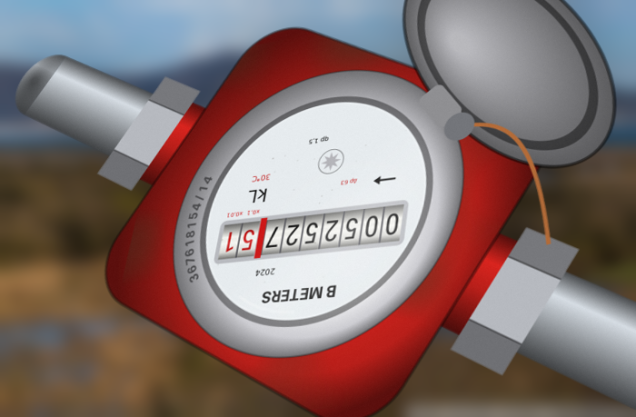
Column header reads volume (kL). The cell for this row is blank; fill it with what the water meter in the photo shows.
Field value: 52527.51 kL
